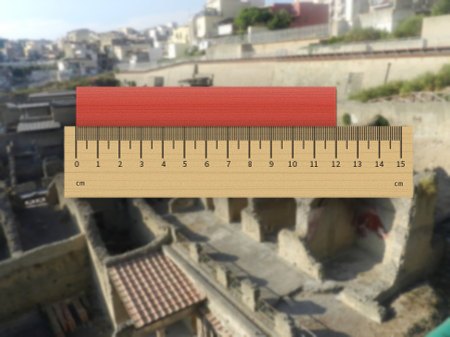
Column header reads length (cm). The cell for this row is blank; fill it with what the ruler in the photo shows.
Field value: 12 cm
